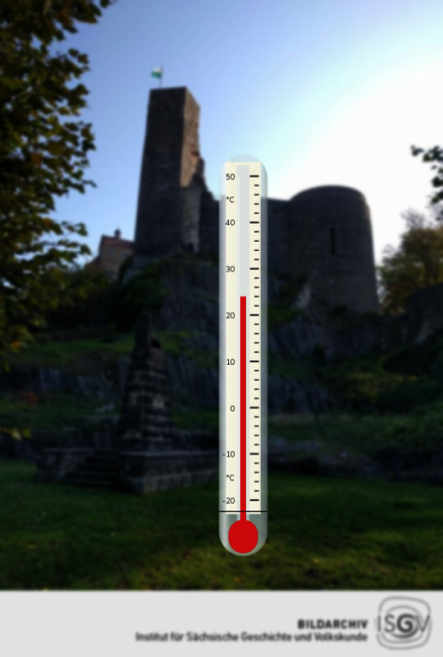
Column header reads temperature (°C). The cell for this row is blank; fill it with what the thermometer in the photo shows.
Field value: 24 °C
